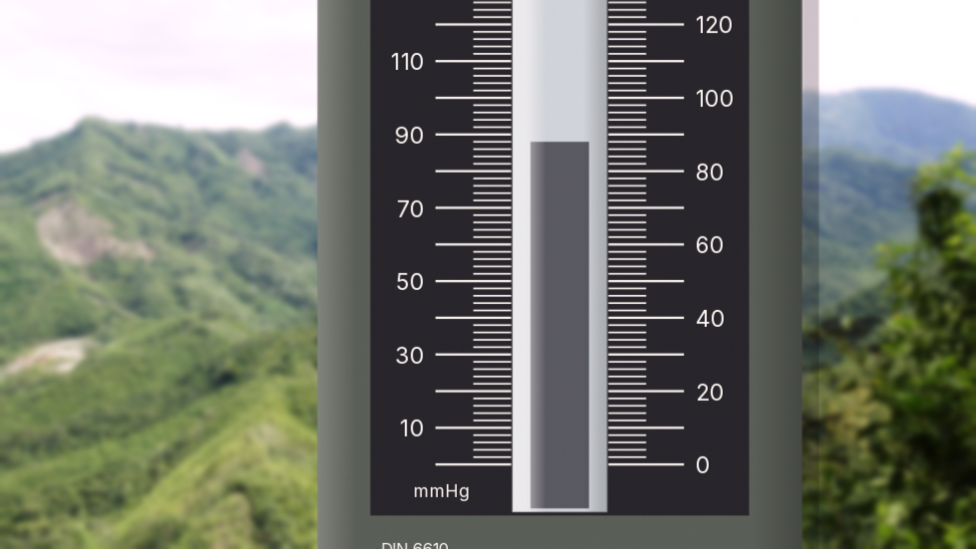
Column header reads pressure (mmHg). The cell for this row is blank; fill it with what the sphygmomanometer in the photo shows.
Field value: 88 mmHg
